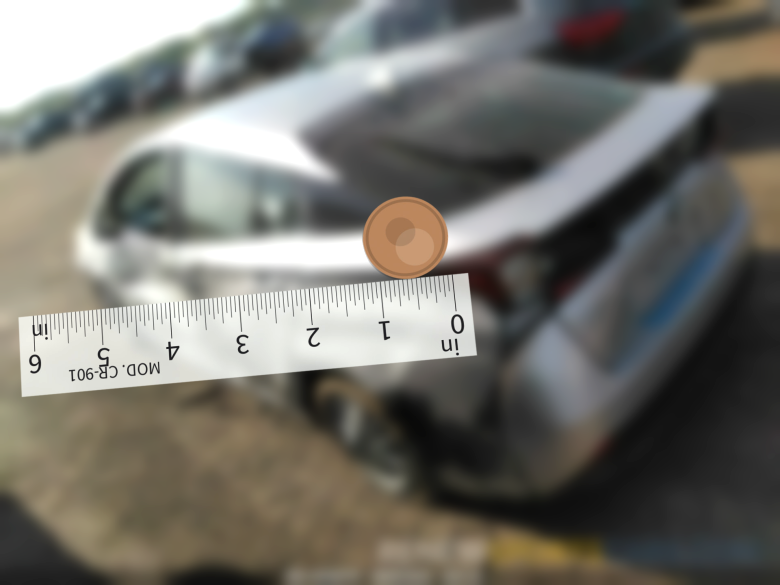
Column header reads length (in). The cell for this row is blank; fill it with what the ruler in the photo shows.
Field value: 1.1875 in
